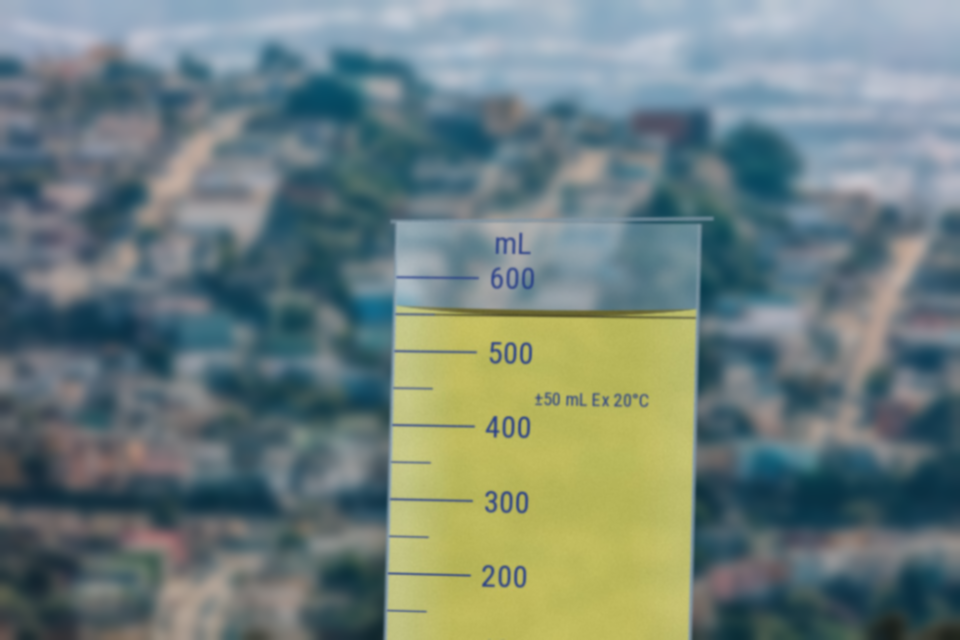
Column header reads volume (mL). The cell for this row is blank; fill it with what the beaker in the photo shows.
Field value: 550 mL
